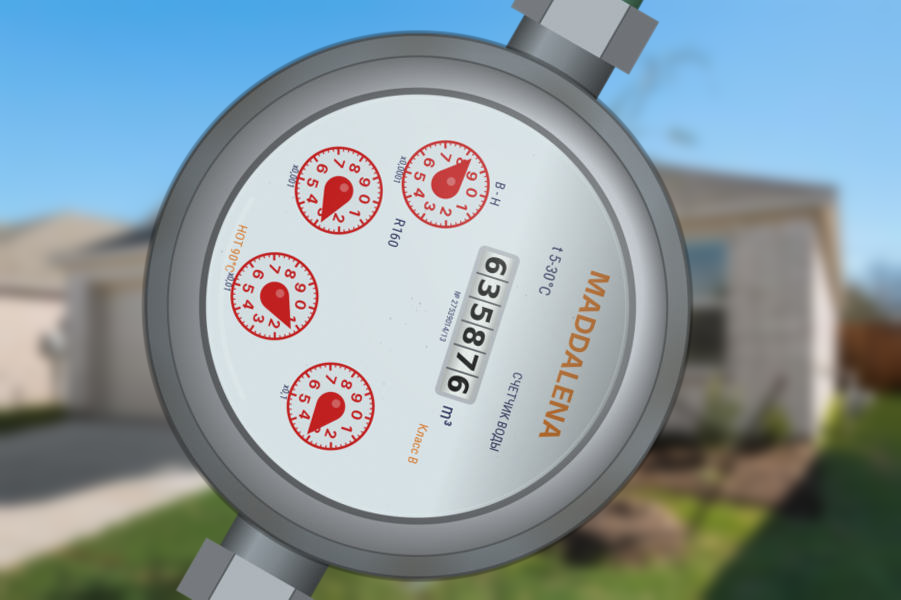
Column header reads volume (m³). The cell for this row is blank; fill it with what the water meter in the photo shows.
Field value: 635876.3128 m³
